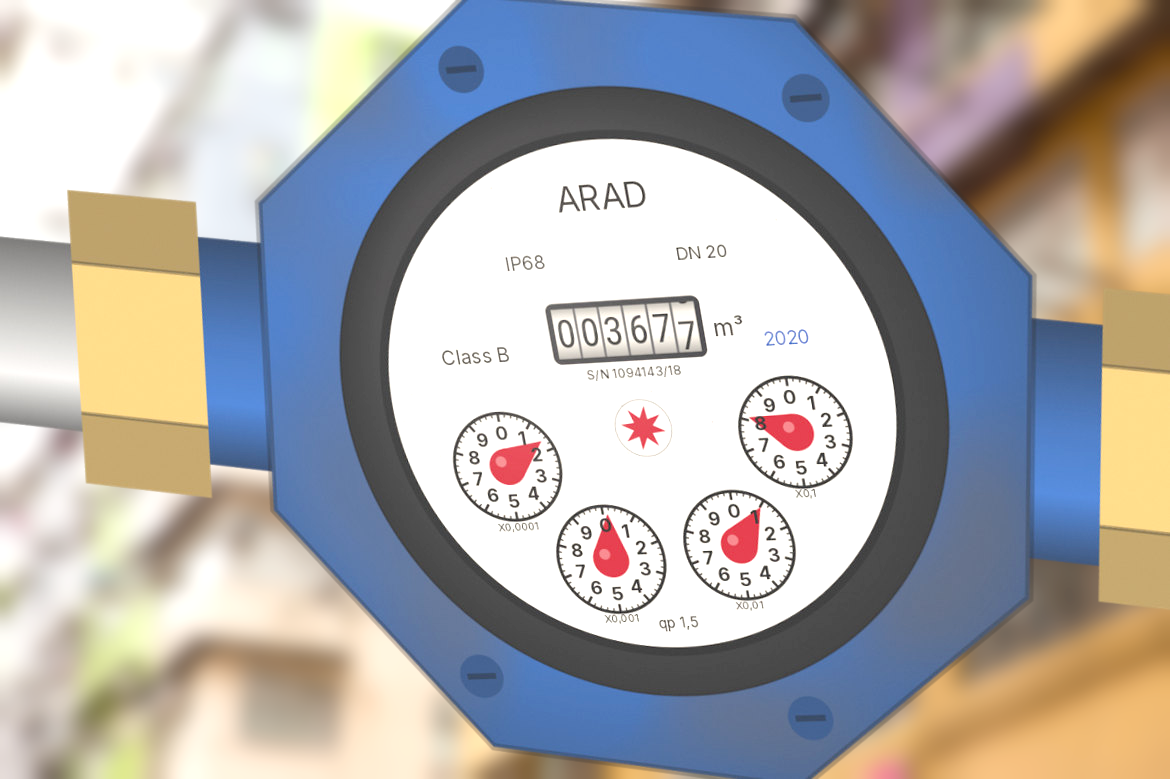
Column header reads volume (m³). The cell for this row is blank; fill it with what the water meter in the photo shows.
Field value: 3676.8101 m³
